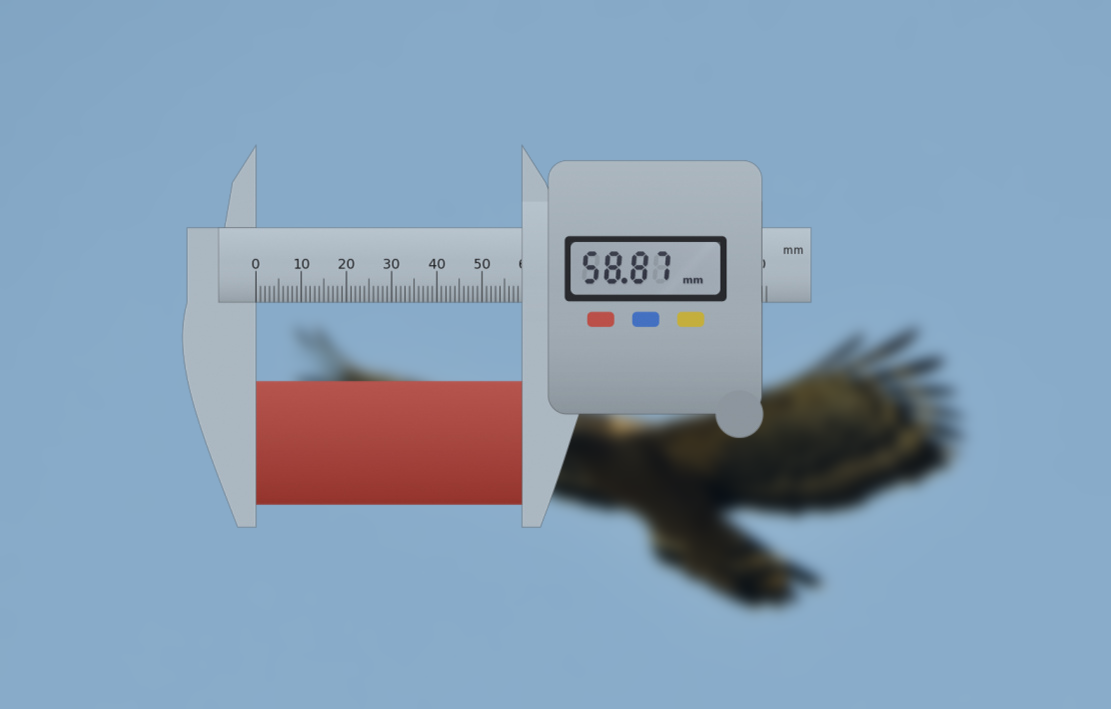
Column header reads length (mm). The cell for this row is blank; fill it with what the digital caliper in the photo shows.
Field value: 58.87 mm
